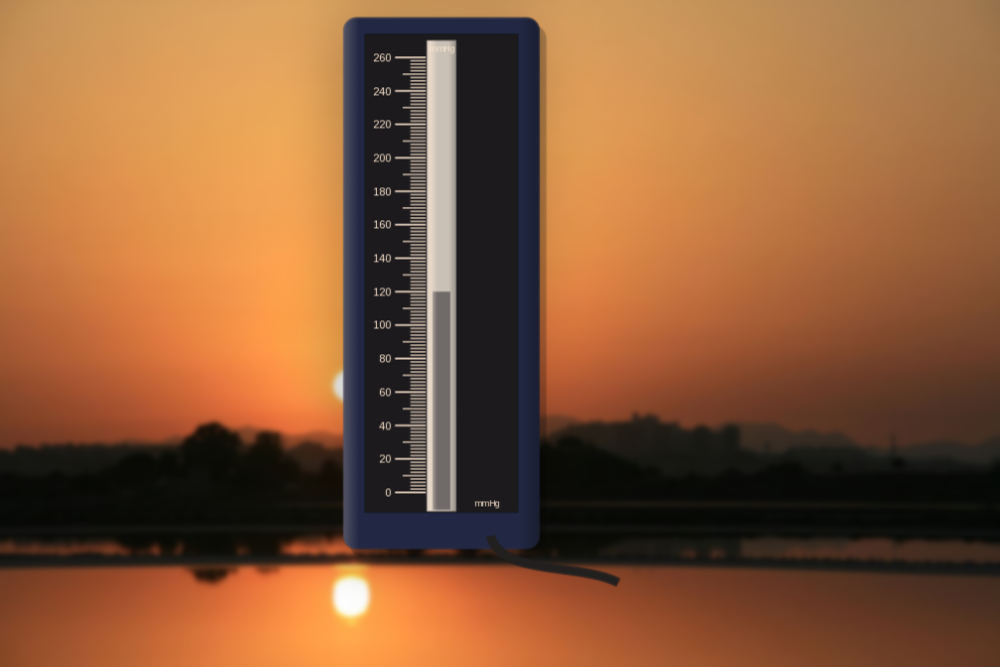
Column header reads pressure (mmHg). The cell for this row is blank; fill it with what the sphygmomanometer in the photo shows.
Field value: 120 mmHg
